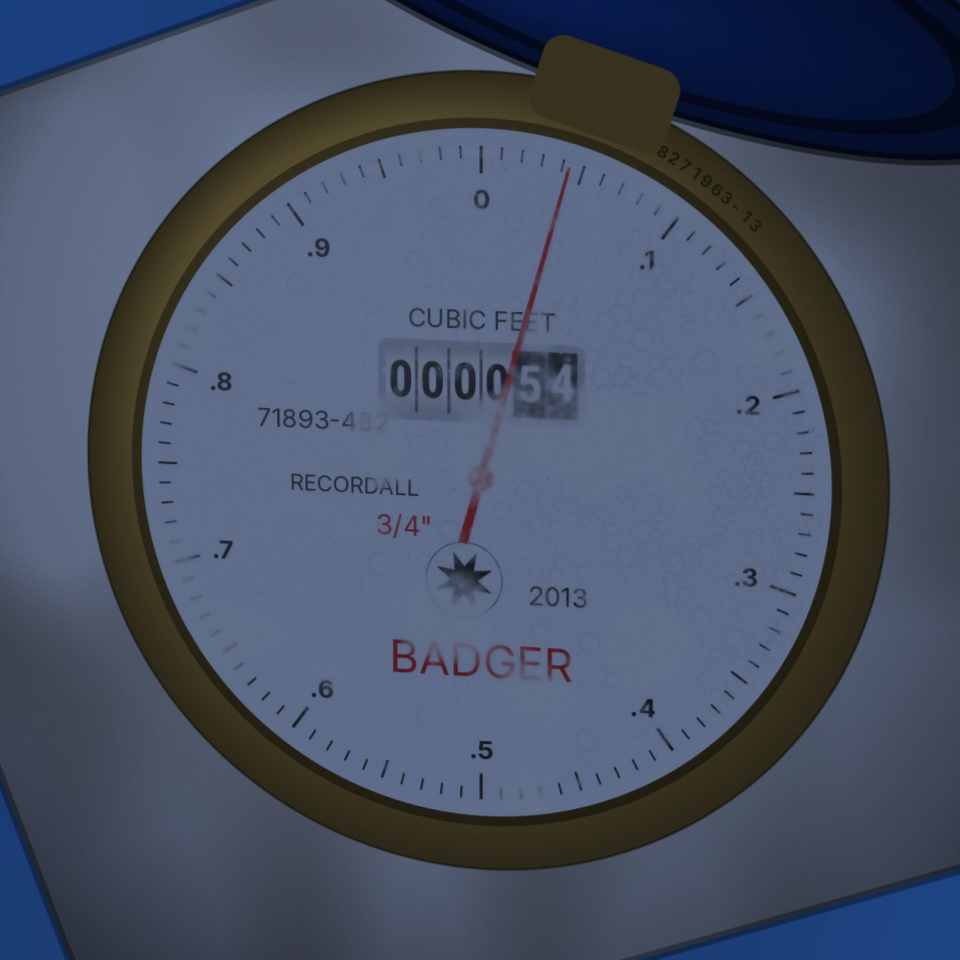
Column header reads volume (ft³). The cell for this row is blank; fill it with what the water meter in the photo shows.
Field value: 54.04 ft³
